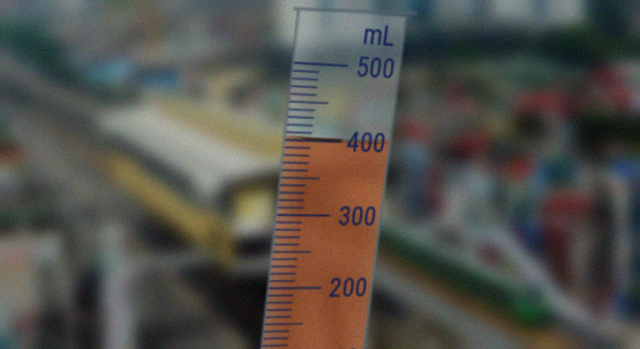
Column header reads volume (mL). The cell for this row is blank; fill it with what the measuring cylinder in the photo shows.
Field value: 400 mL
